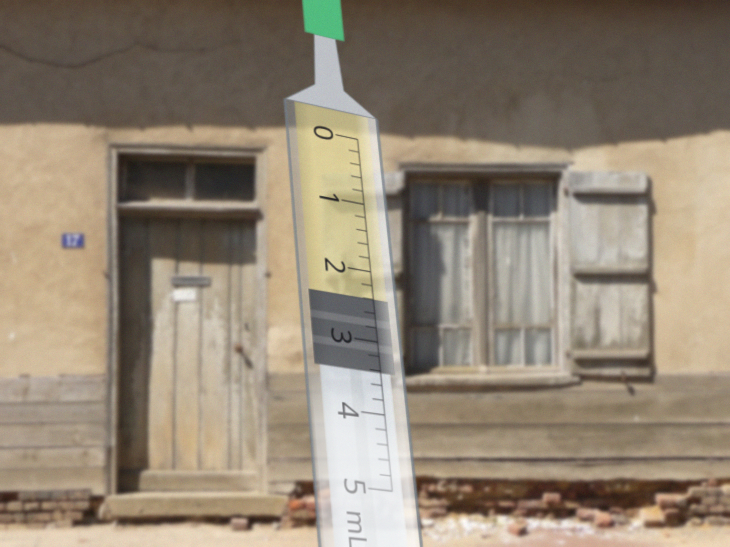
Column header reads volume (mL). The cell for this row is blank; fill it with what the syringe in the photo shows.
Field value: 2.4 mL
